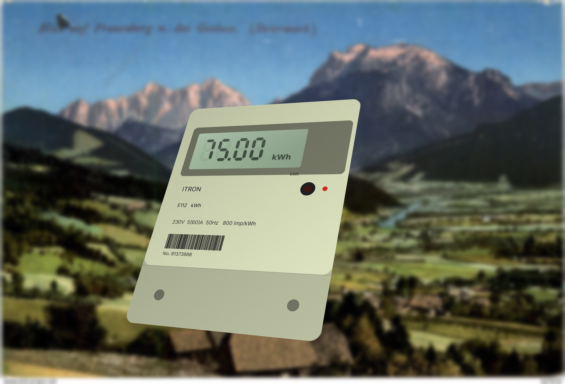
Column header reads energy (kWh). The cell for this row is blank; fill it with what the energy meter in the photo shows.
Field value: 75.00 kWh
